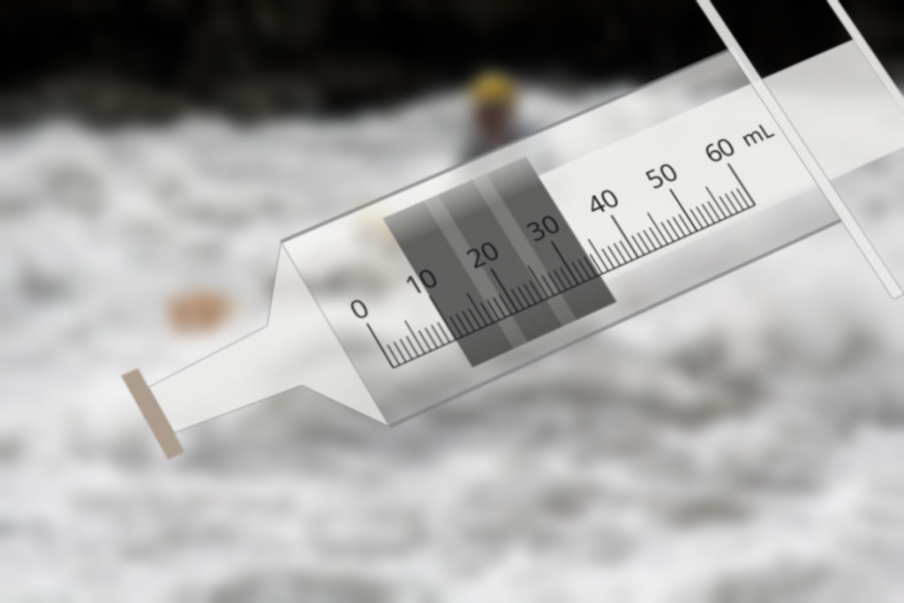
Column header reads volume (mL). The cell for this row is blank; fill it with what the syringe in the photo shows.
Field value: 10 mL
